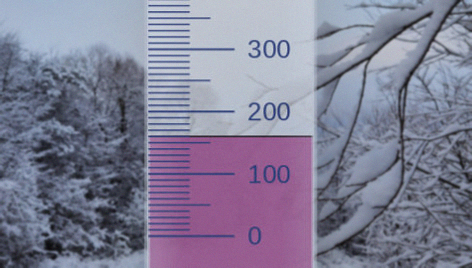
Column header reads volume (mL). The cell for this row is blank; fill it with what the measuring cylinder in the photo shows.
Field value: 160 mL
